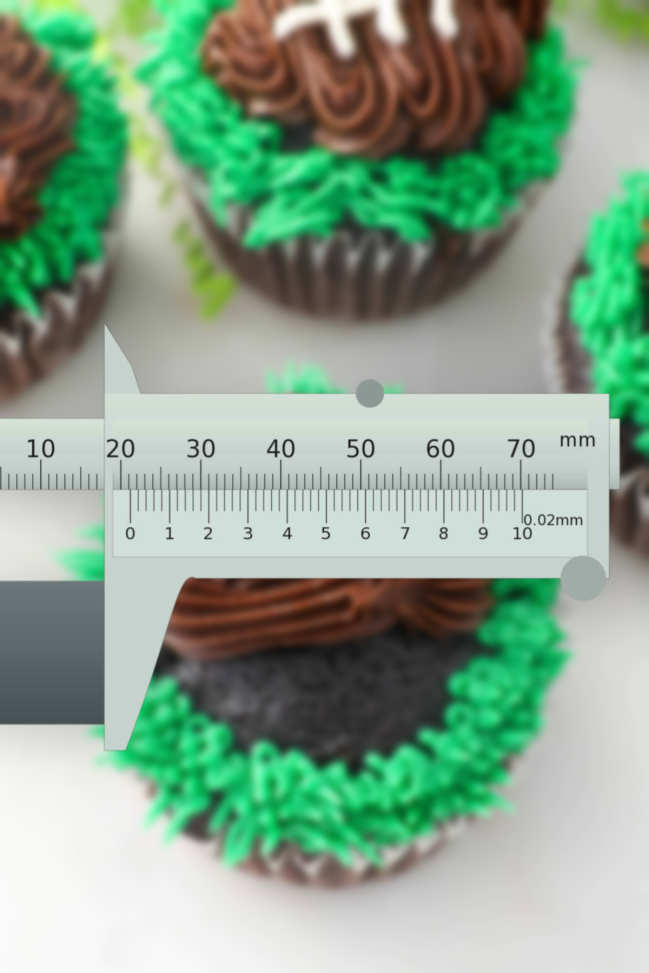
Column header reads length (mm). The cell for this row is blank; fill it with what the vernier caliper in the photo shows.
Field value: 21.2 mm
